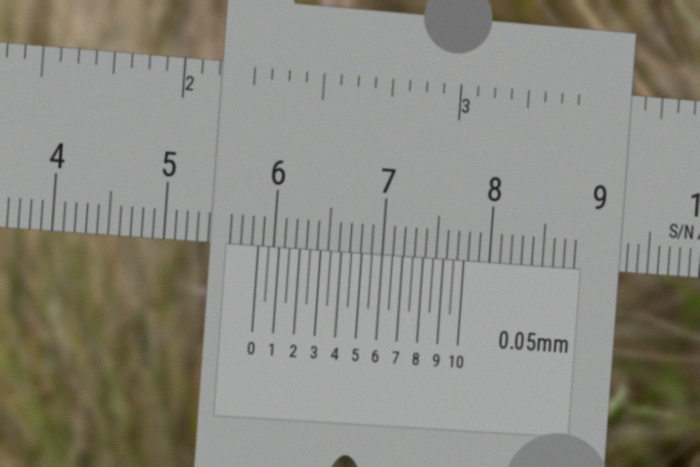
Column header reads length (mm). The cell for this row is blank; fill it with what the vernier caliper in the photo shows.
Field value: 58.6 mm
